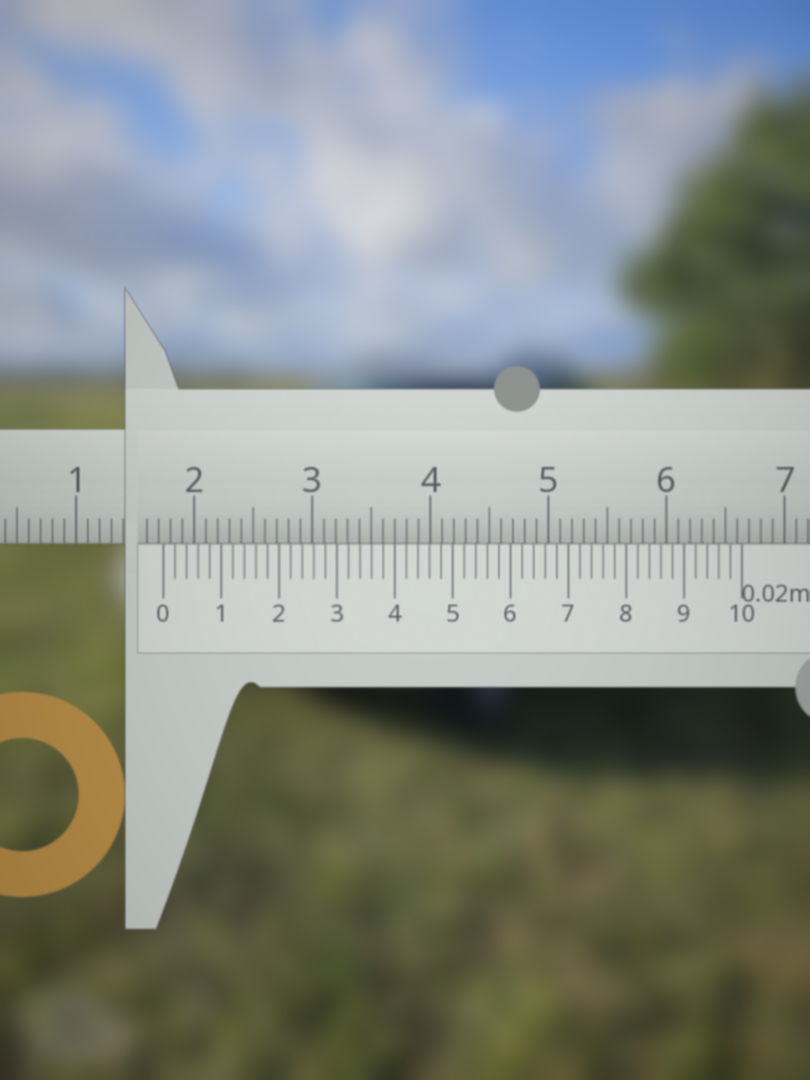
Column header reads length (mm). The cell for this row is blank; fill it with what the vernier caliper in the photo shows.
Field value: 17.4 mm
